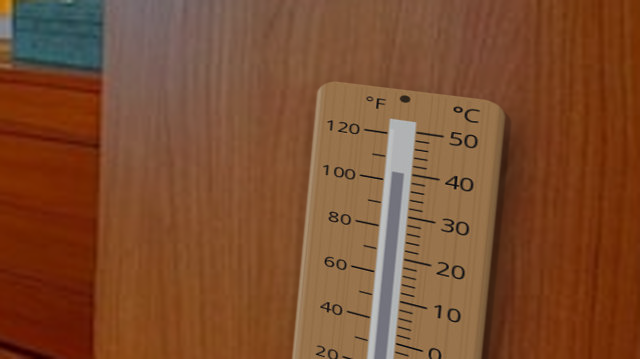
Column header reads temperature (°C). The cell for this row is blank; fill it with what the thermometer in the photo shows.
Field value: 40 °C
